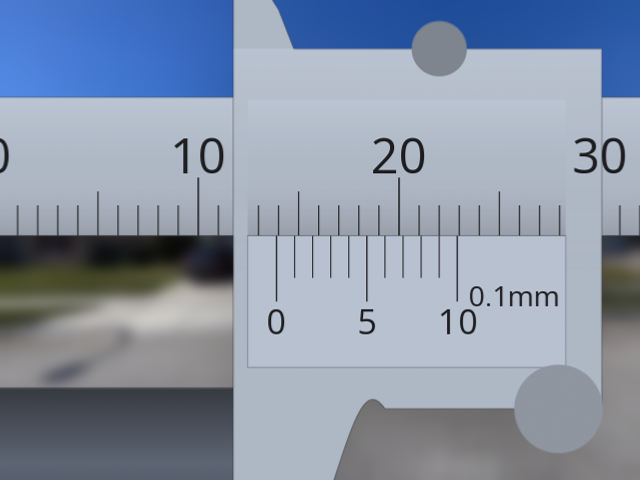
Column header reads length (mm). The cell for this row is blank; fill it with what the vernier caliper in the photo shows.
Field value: 13.9 mm
